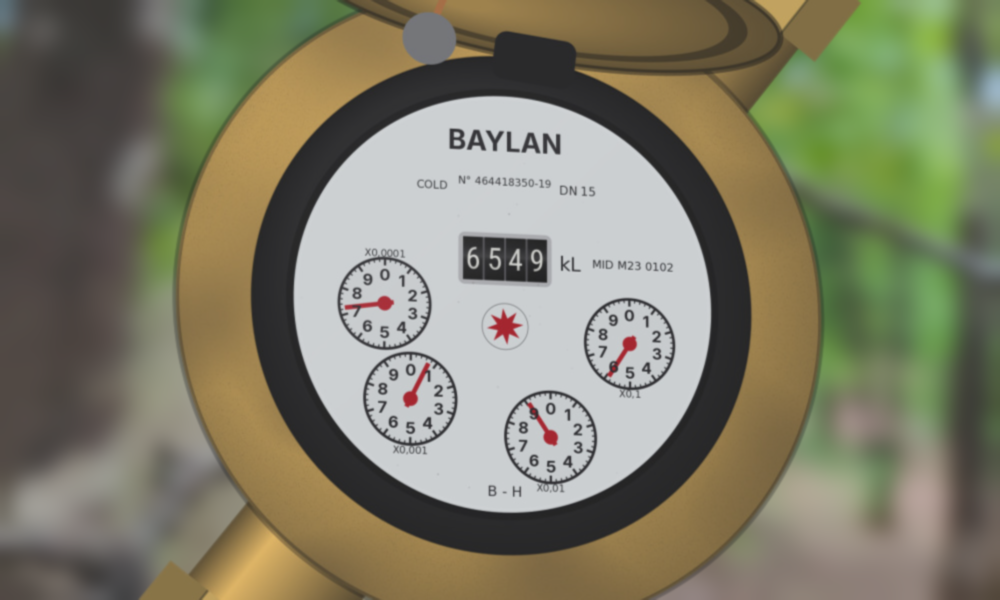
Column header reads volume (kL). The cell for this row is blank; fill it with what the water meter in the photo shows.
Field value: 6549.5907 kL
